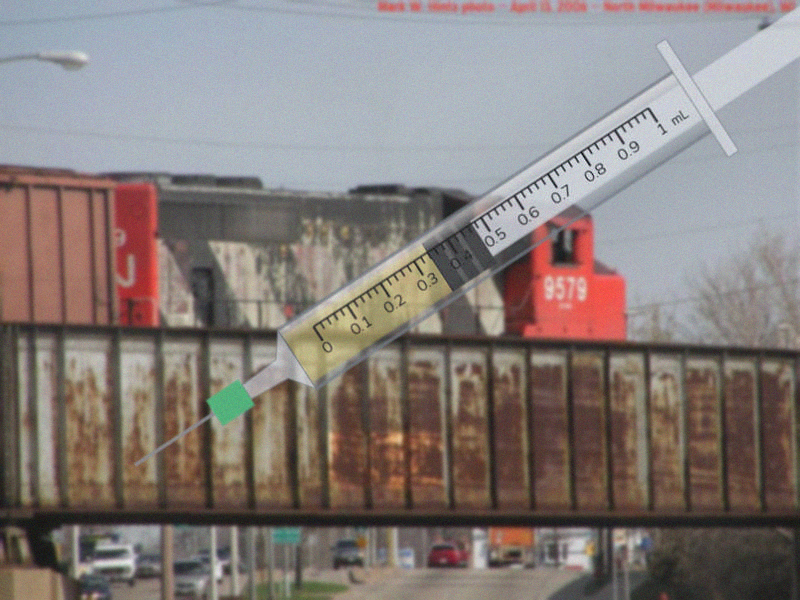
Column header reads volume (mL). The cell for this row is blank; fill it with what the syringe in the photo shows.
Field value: 0.34 mL
